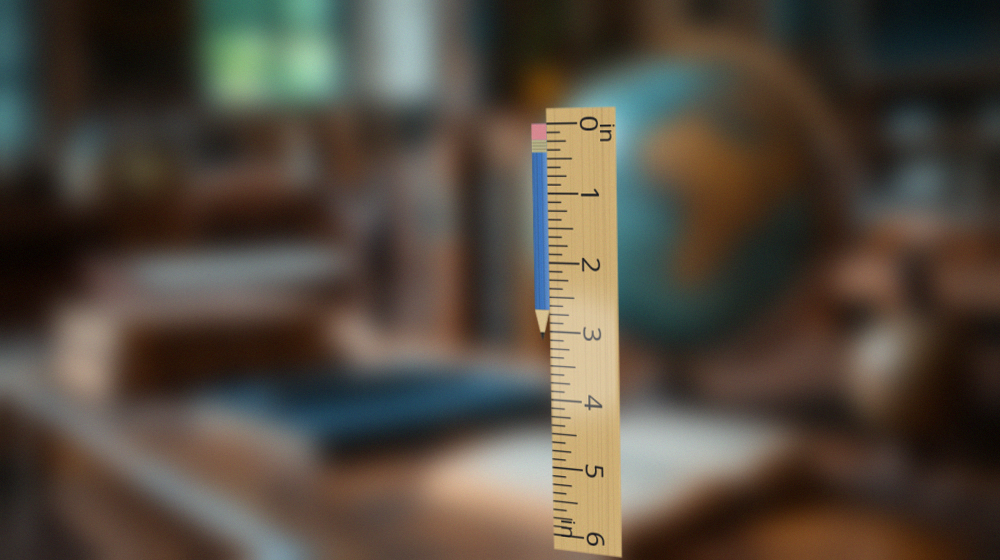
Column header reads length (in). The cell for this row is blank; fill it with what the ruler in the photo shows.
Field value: 3.125 in
